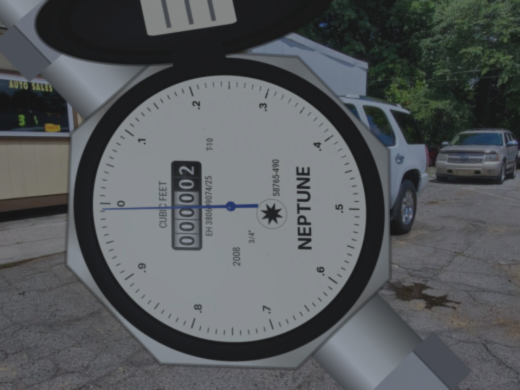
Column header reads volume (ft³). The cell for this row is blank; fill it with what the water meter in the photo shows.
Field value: 1.99 ft³
